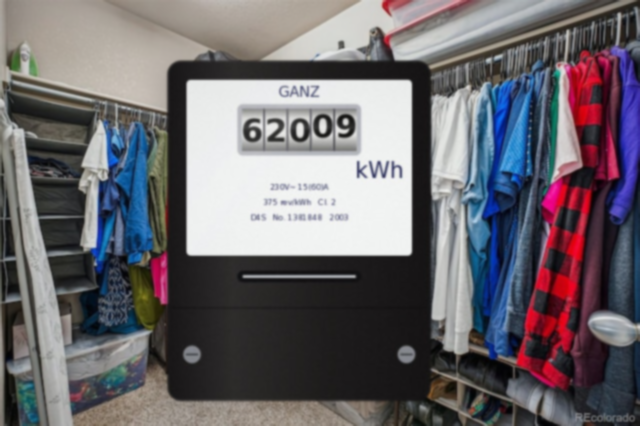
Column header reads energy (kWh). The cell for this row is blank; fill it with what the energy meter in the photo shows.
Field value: 62009 kWh
